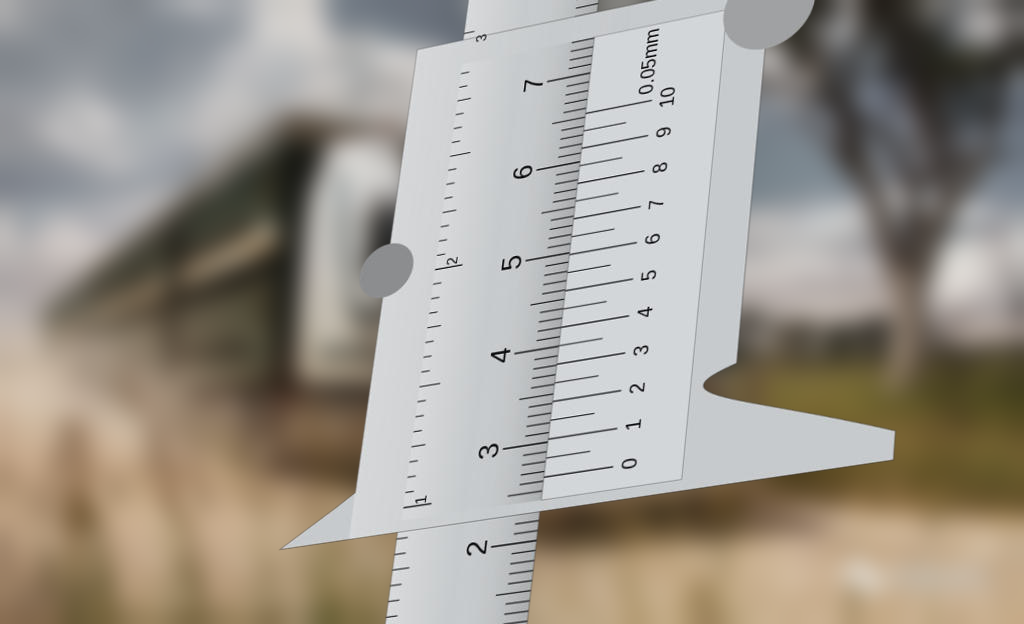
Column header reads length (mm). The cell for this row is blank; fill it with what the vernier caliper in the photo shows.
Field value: 26.4 mm
